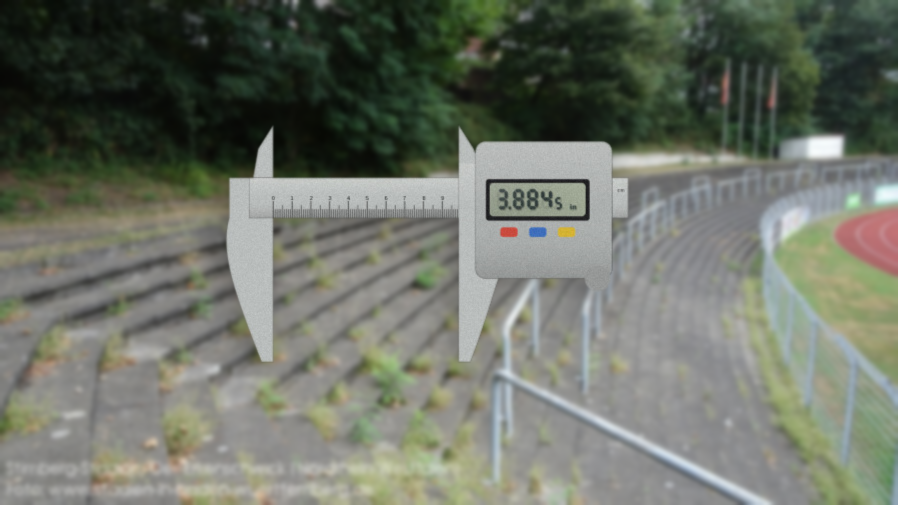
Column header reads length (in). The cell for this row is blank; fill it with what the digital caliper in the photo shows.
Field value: 3.8845 in
